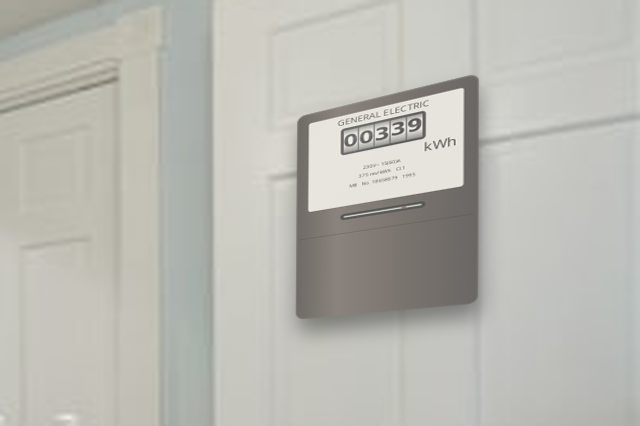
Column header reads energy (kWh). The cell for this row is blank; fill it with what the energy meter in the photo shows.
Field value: 339 kWh
